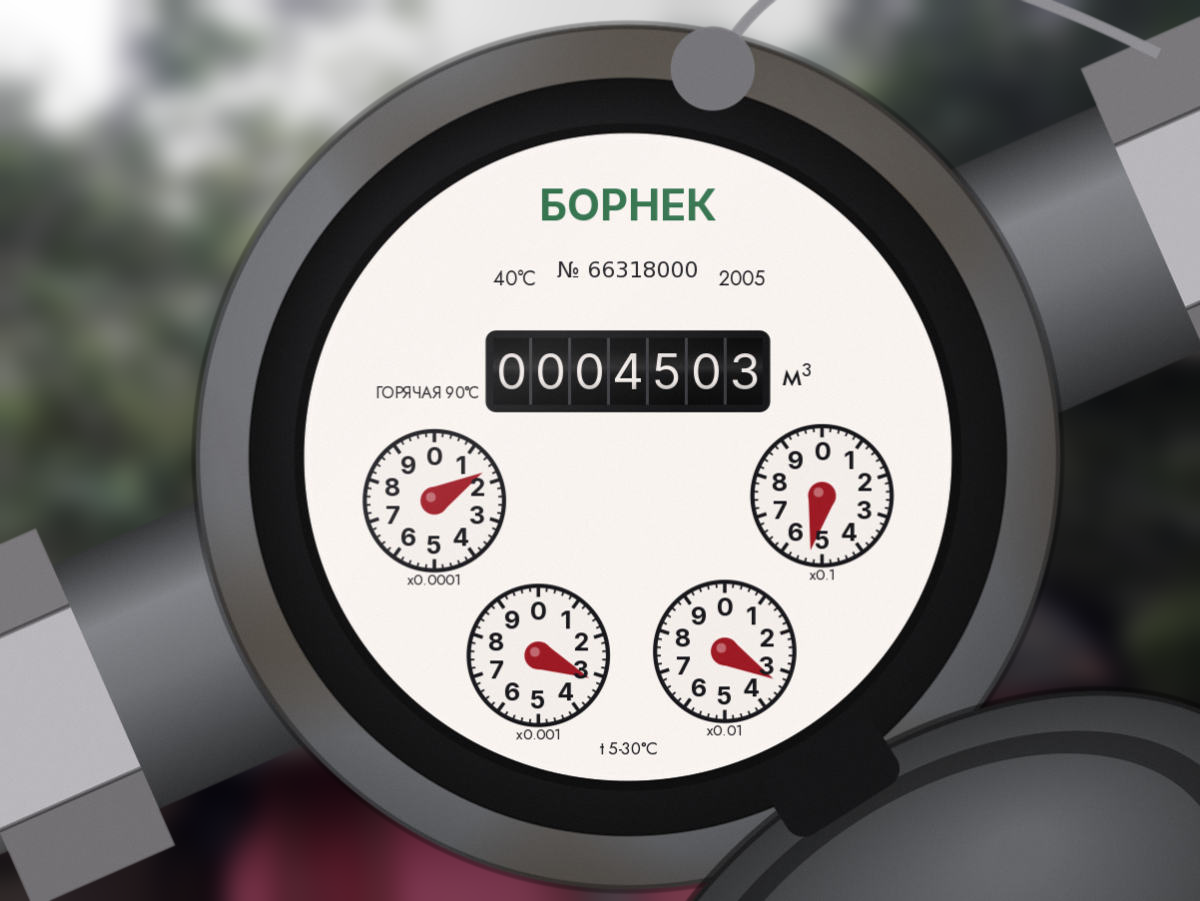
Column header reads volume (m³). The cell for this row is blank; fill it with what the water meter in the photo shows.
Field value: 4503.5331 m³
